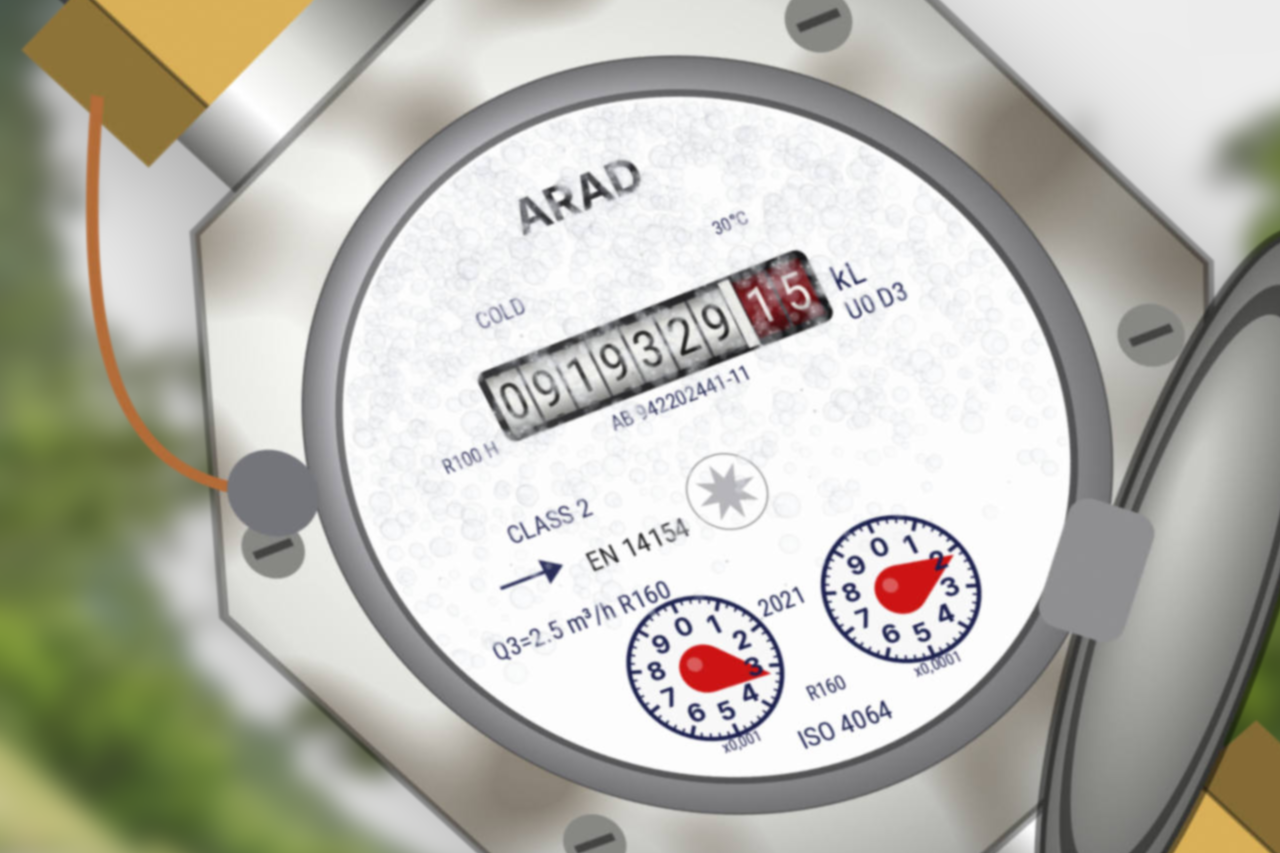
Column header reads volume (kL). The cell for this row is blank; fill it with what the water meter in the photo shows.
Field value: 919329.1532 kL
